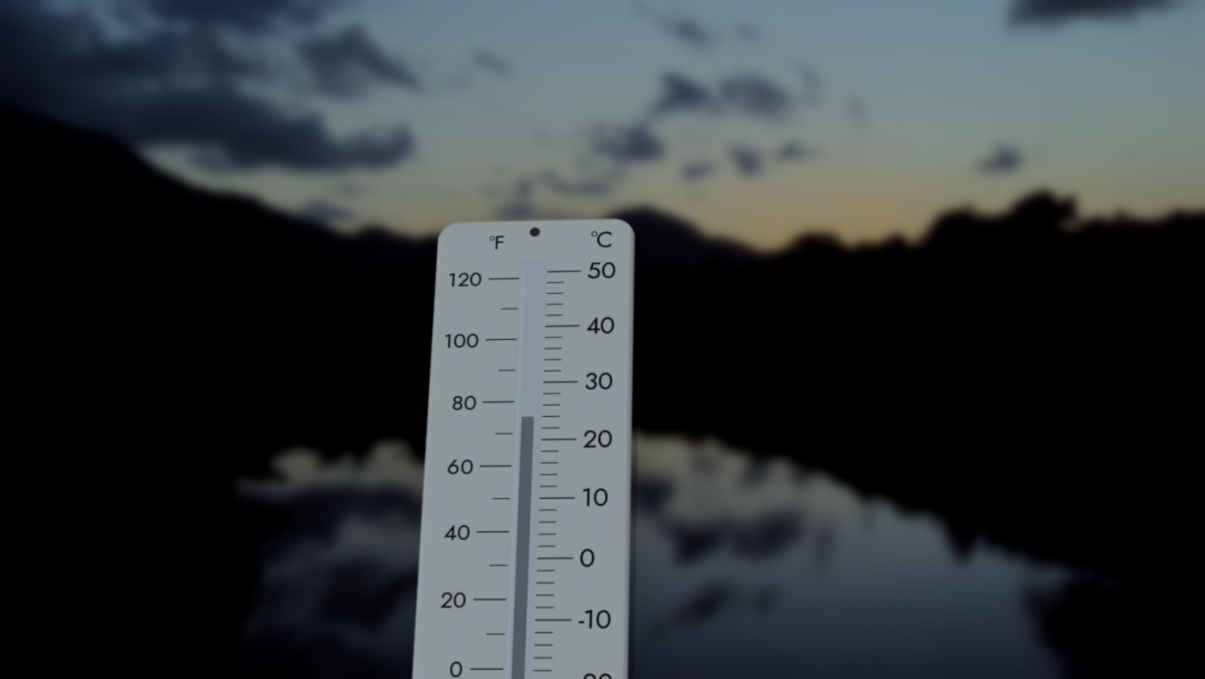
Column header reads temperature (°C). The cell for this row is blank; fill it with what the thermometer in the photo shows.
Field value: 24 °C
